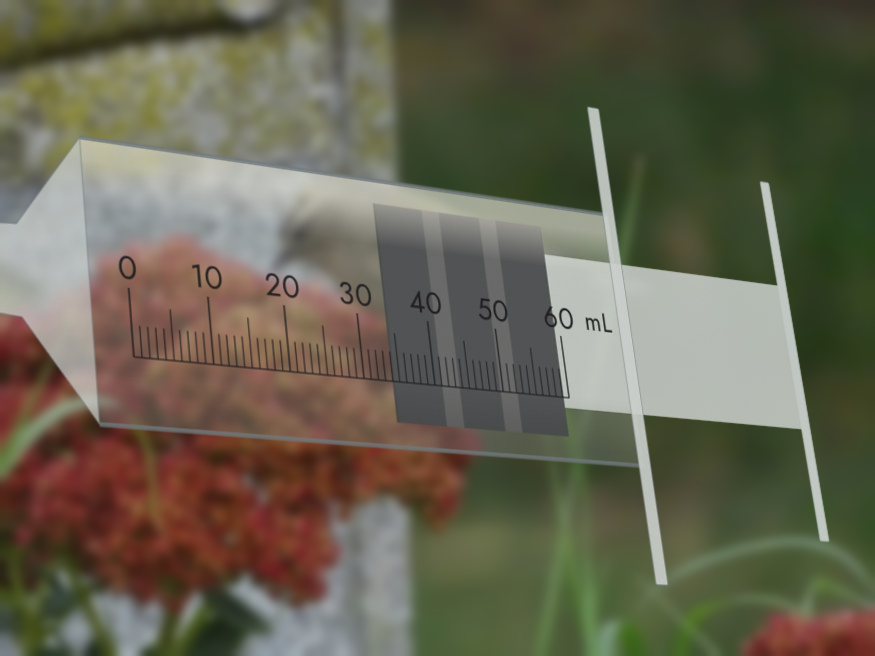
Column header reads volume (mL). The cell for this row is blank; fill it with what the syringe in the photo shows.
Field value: 34 mL
